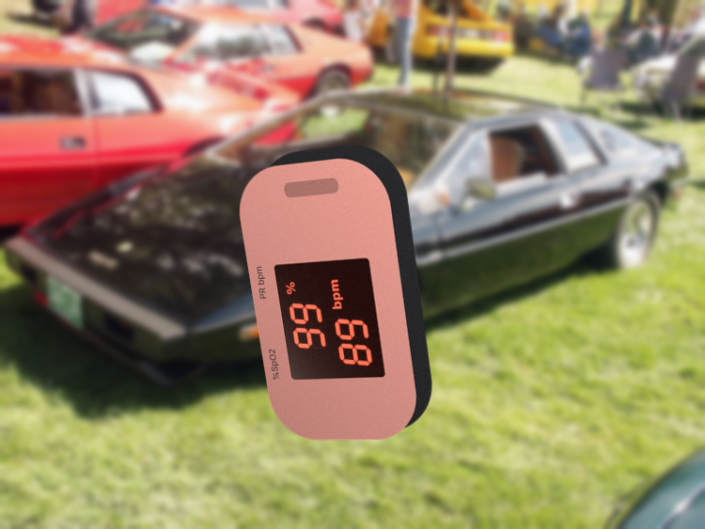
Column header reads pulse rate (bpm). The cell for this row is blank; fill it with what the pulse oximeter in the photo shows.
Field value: 89 bpm
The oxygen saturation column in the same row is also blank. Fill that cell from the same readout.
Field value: 99 %
